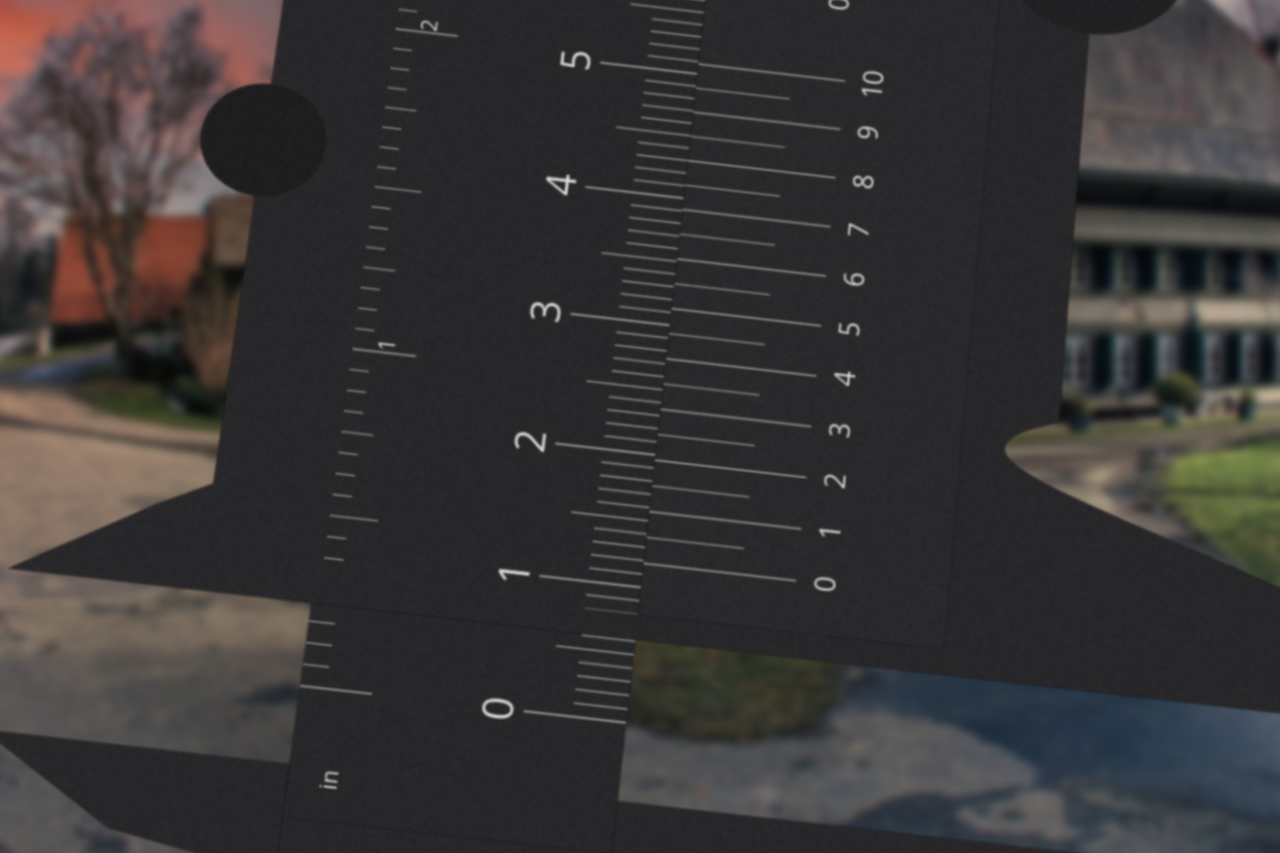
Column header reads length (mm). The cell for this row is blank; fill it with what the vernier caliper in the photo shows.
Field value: 11.8 mm
